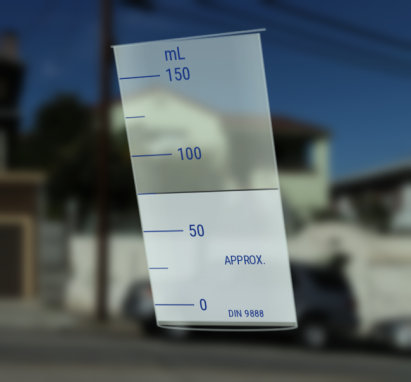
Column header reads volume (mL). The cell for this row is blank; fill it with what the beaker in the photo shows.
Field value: 75 mL
